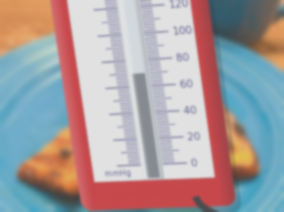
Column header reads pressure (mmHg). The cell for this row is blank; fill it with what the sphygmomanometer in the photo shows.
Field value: 70 mmHg
